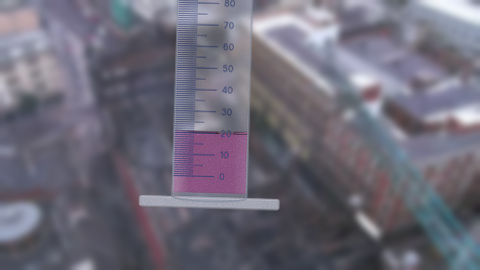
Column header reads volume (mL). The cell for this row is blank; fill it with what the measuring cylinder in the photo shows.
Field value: 20 mL
